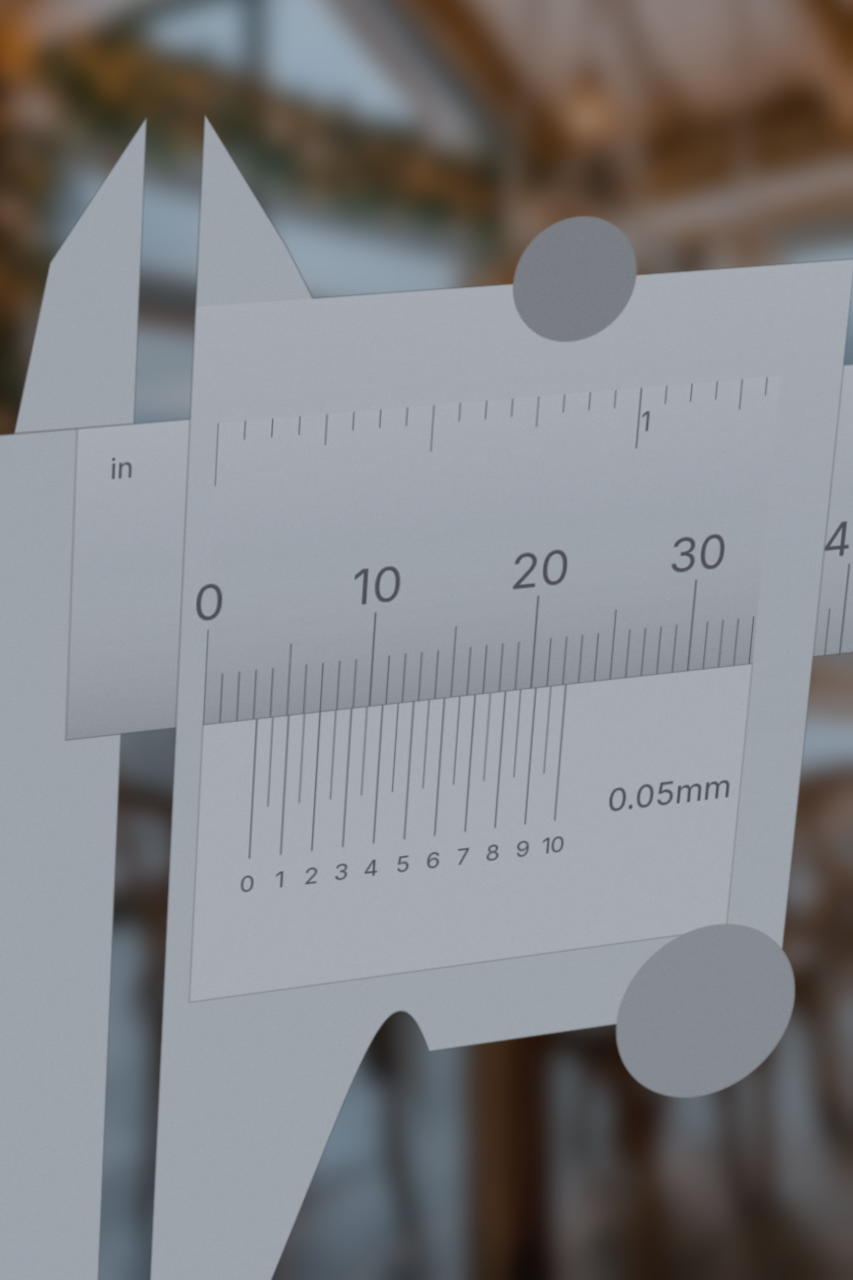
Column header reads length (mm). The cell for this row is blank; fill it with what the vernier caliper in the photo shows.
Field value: 3.2 mm
